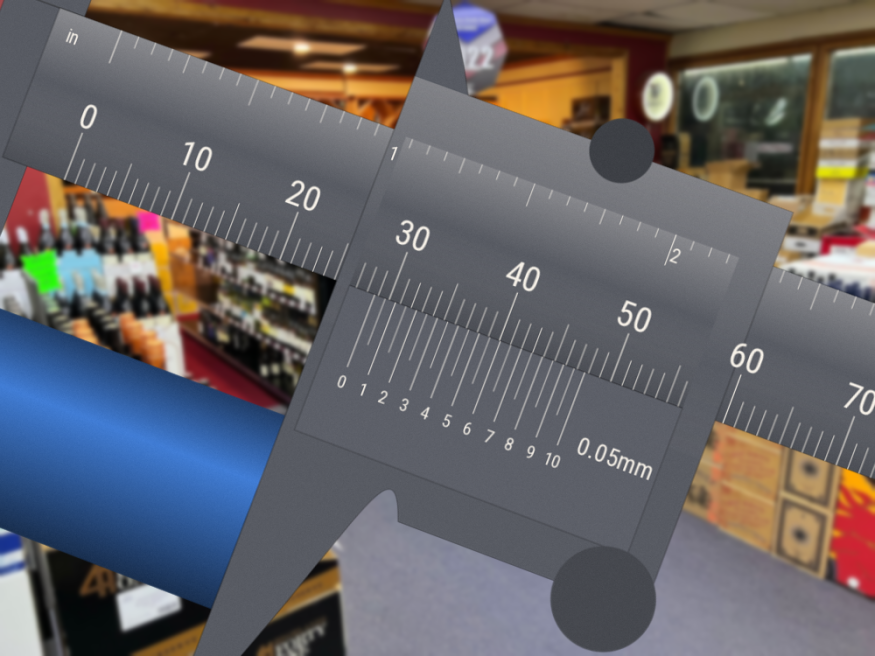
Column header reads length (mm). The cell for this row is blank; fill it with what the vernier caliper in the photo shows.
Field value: 28.7 mm
